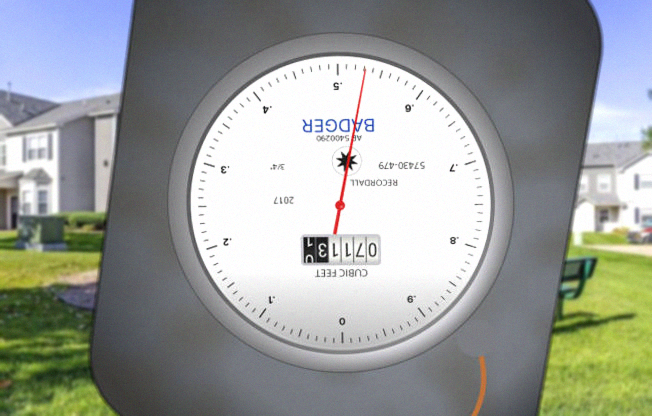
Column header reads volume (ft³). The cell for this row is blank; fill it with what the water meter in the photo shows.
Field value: 71130.53 ft³
